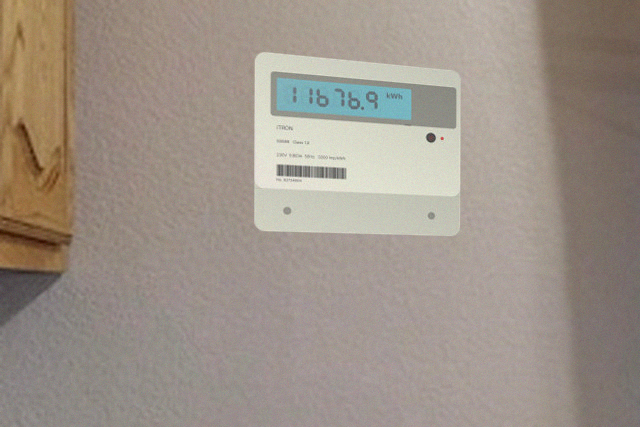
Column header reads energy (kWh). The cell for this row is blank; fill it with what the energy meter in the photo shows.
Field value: 11676.9 kWh
